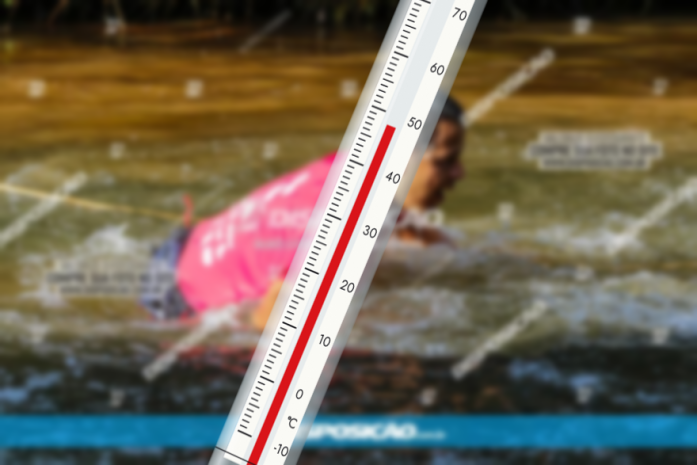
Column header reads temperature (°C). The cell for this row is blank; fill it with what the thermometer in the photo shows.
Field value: 48 °C
